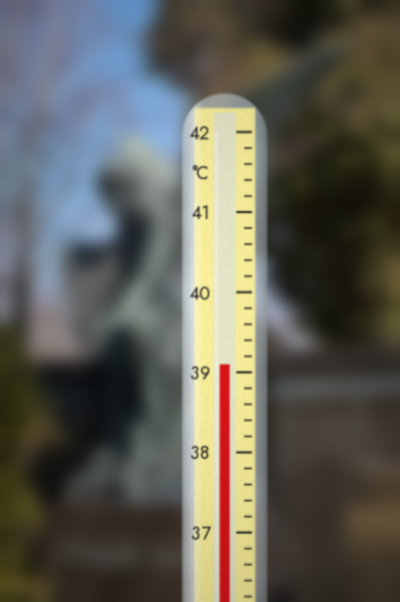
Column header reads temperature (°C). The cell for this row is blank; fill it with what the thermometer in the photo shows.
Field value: 39.1 °C
